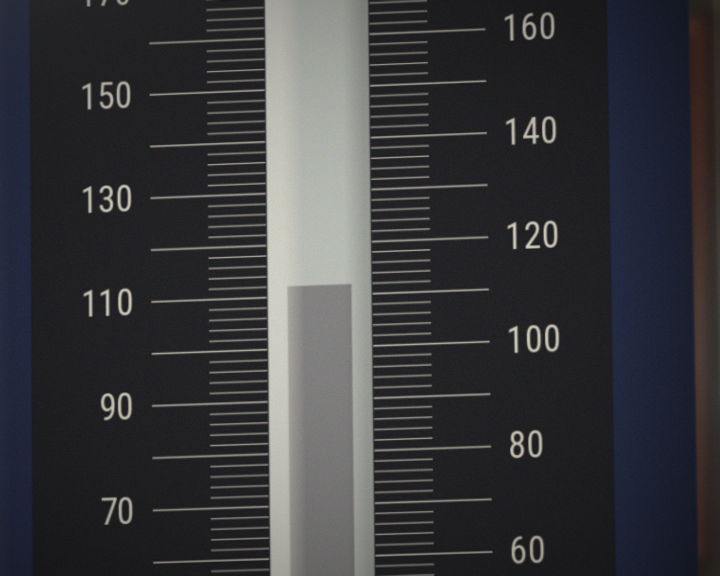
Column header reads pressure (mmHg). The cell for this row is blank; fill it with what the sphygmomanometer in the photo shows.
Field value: 112 mmHg
